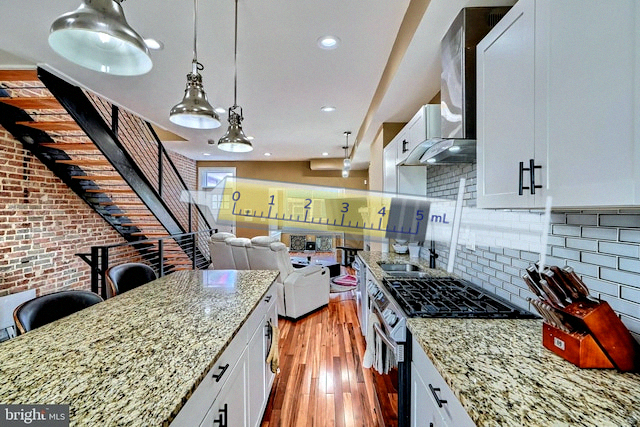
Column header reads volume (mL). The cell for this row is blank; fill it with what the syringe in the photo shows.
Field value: 4.2 mL
